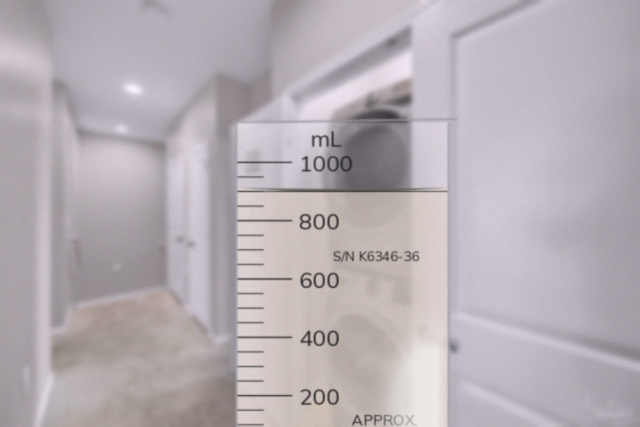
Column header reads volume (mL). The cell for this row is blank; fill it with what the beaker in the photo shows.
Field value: 900 mL
